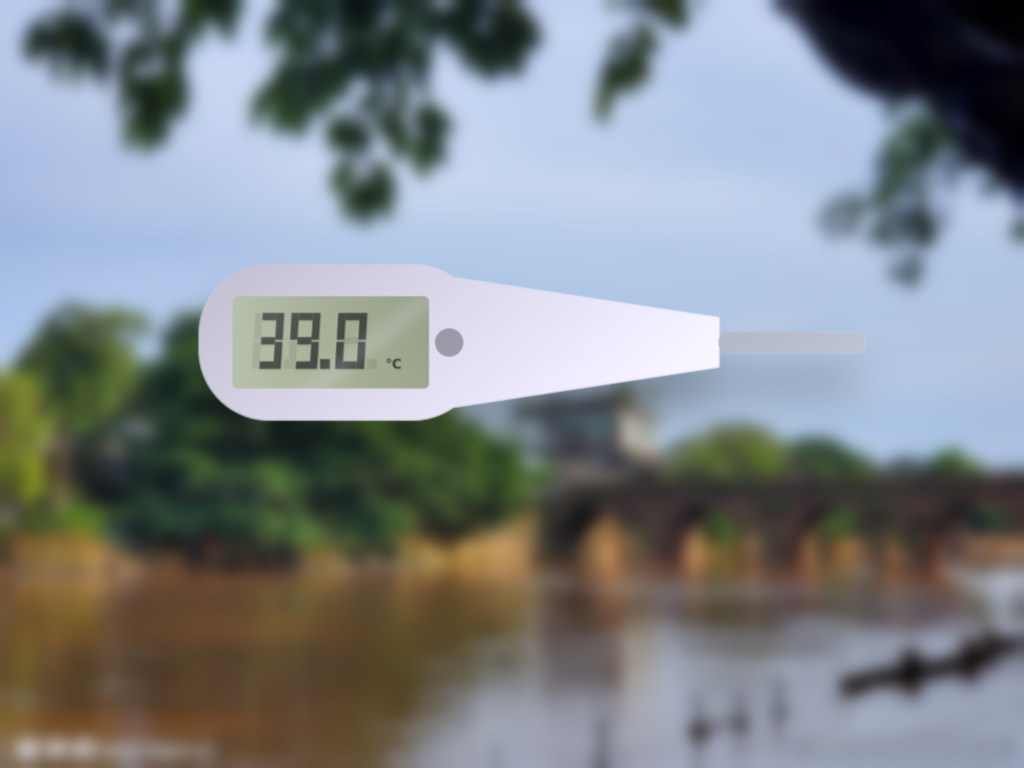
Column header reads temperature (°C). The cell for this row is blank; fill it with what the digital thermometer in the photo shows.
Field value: 39.0 °C
